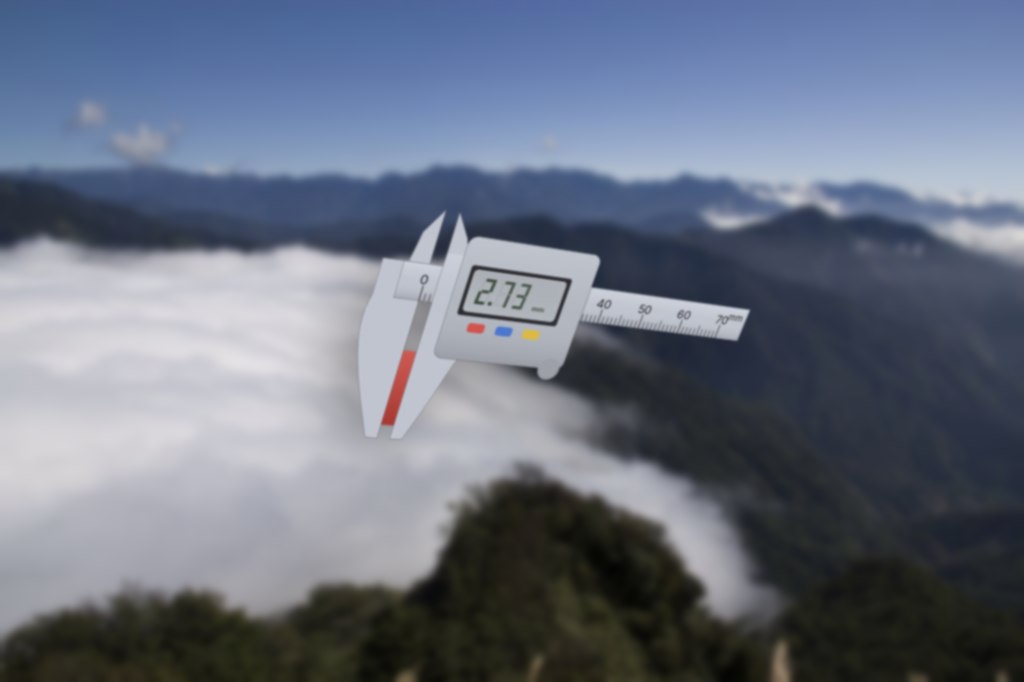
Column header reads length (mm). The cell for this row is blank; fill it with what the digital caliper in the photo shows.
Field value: 2.73 mm
